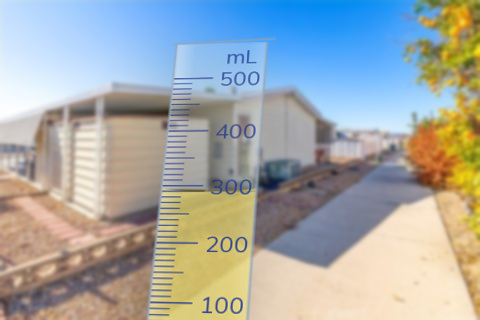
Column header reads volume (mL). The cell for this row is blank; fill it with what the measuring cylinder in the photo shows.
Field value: 290 mL
